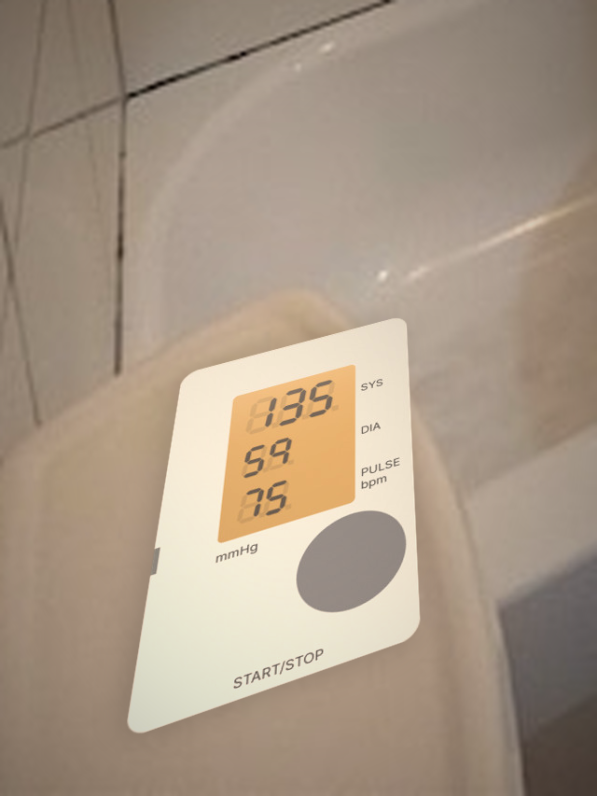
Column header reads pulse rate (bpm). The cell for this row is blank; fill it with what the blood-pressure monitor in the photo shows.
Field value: 75 bpm
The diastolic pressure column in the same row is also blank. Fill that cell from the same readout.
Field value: 59 mmHg
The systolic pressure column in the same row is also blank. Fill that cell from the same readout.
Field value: 135 mmHg
